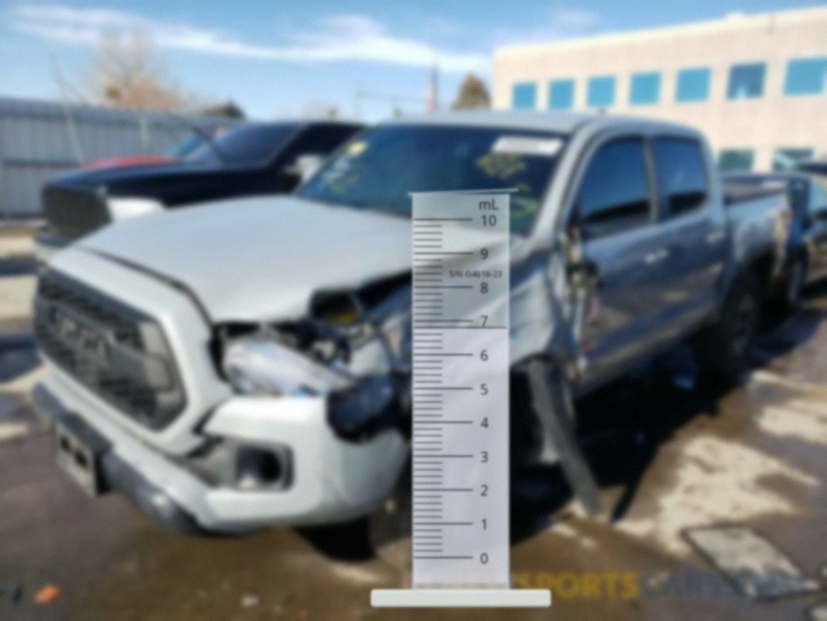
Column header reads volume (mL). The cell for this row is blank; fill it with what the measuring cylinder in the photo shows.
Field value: 6.8 mL
